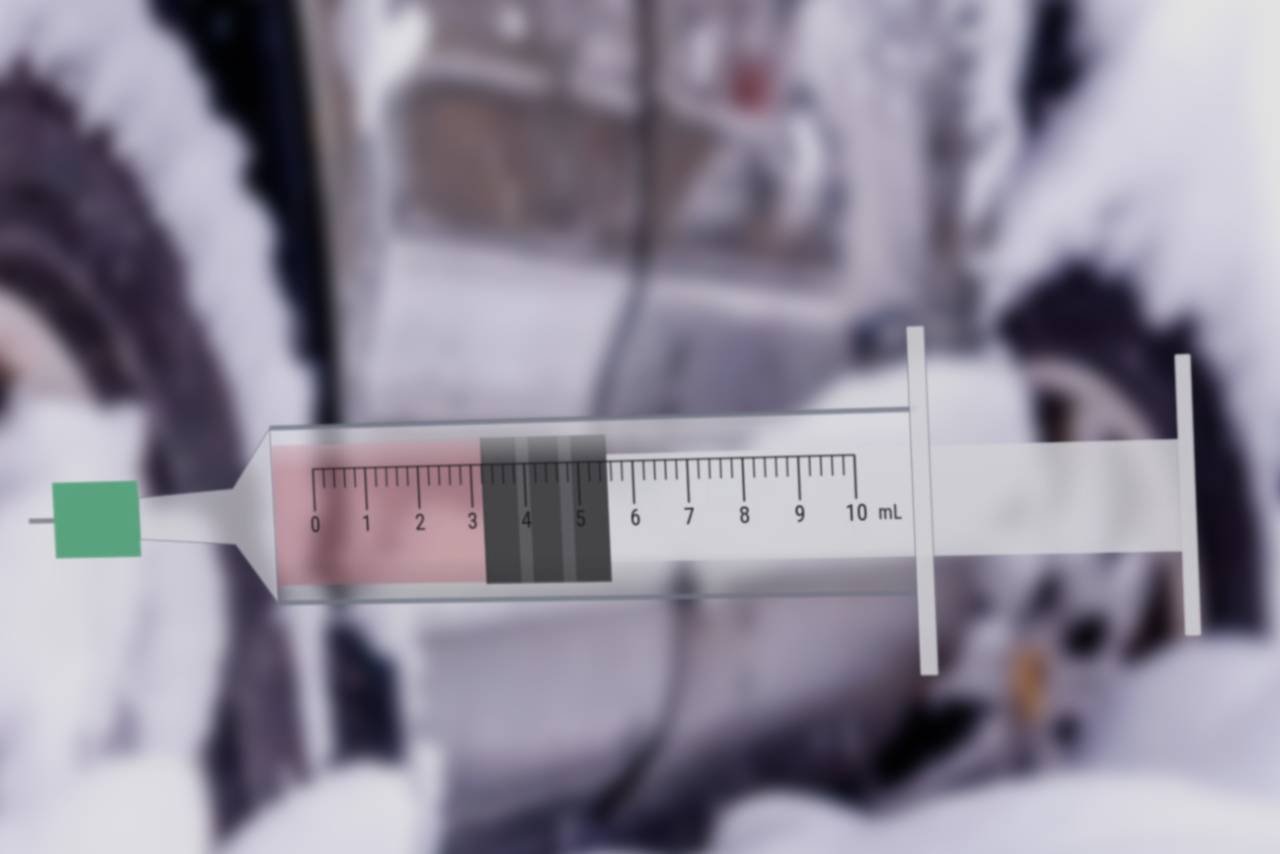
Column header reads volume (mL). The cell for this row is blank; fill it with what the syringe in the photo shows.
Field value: 3.2 mL
